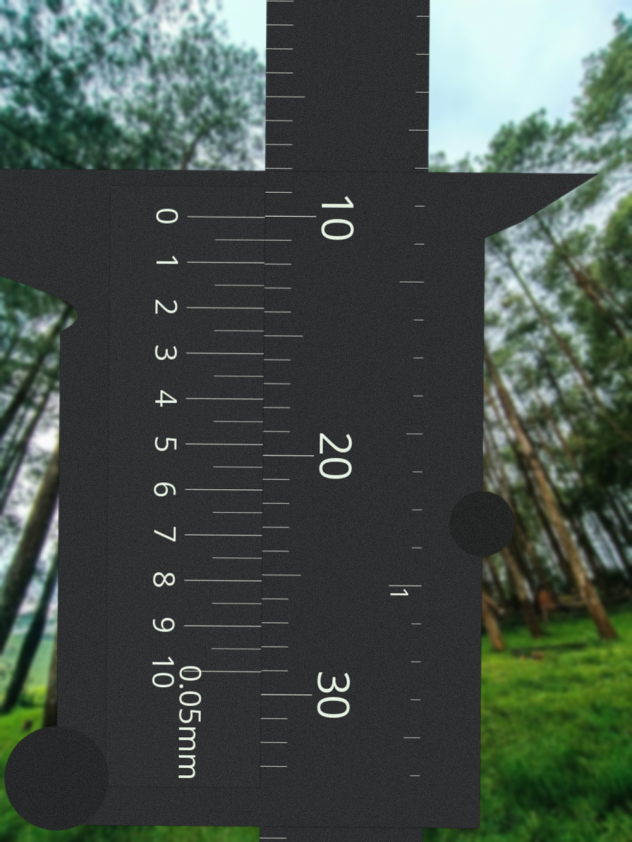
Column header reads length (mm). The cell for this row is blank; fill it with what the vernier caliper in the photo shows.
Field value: 10.05 mm
